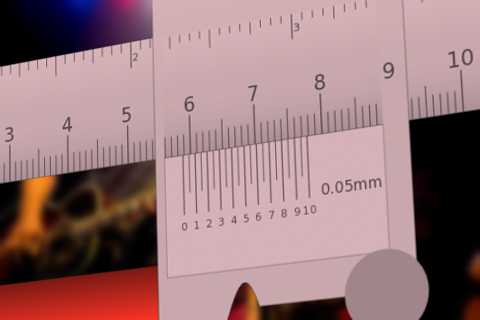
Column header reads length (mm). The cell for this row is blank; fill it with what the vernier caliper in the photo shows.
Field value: 58.8 mm
